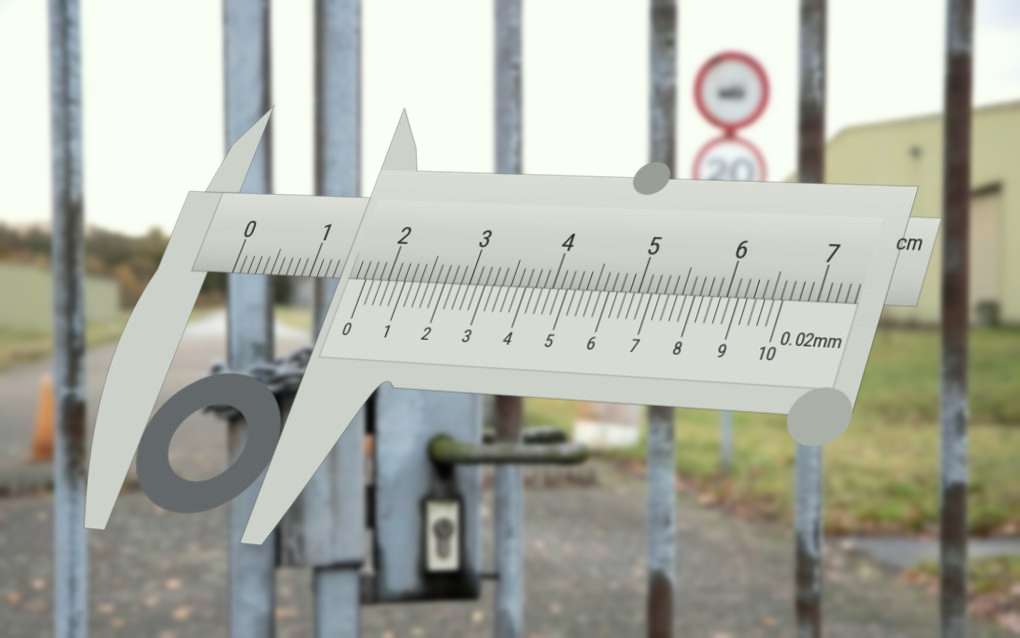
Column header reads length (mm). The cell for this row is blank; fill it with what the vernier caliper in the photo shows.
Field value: 17.2 mm
